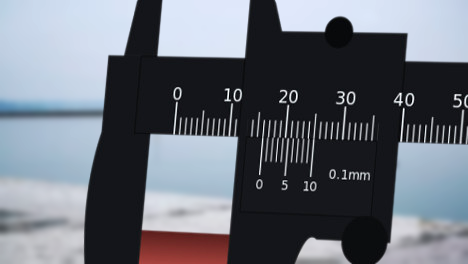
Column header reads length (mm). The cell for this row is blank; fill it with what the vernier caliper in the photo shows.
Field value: 16.0 mm
